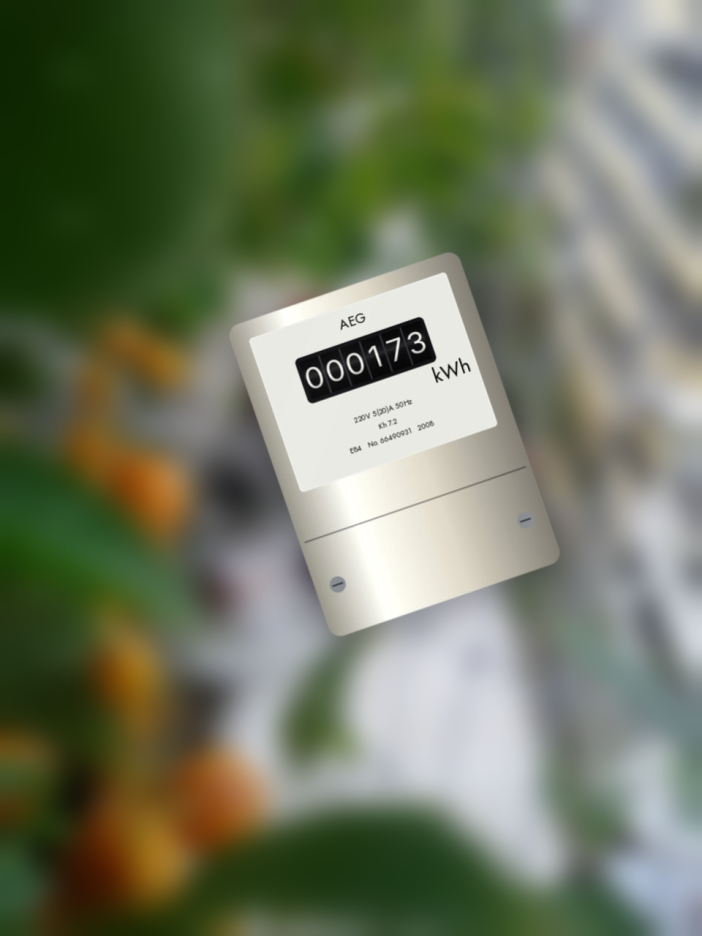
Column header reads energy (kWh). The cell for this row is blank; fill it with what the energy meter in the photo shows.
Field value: 173 kWh
